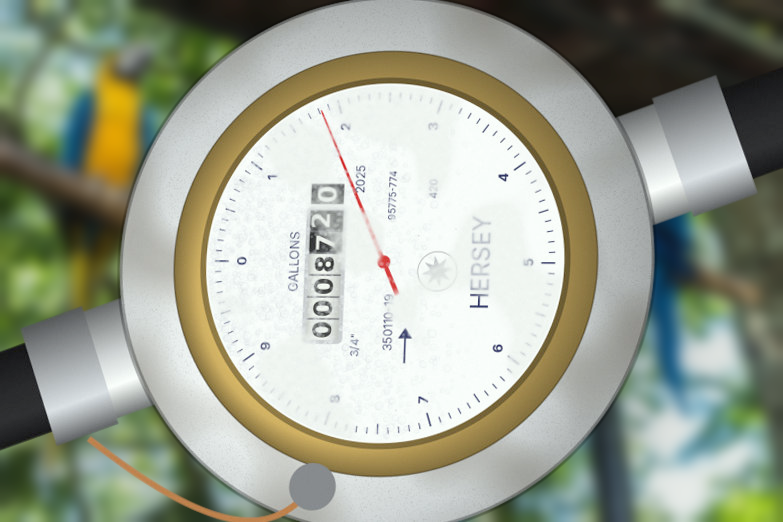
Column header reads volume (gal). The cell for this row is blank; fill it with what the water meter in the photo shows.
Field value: 8721.8 gal
